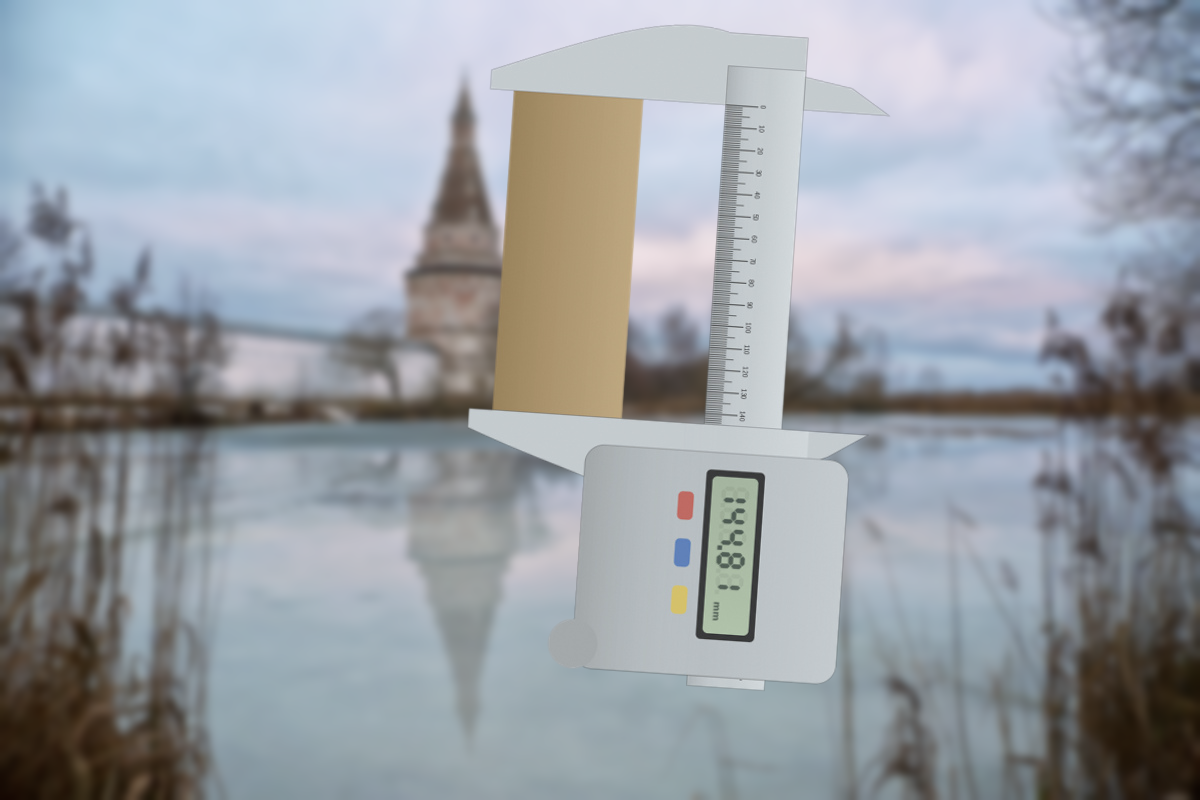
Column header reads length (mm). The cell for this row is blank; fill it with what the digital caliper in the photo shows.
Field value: 144.81 mm
